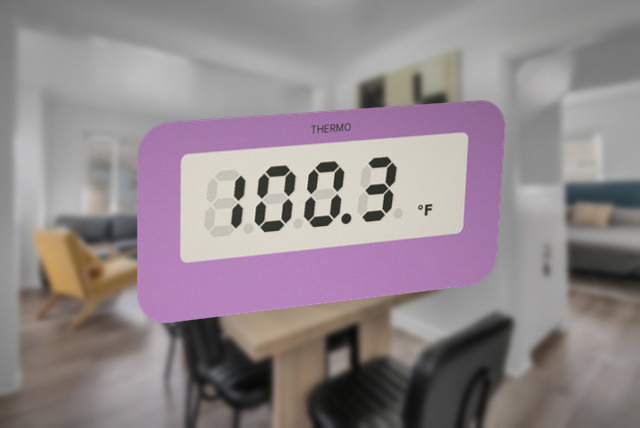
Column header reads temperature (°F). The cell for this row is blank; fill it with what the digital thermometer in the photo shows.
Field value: 100.3 °F
